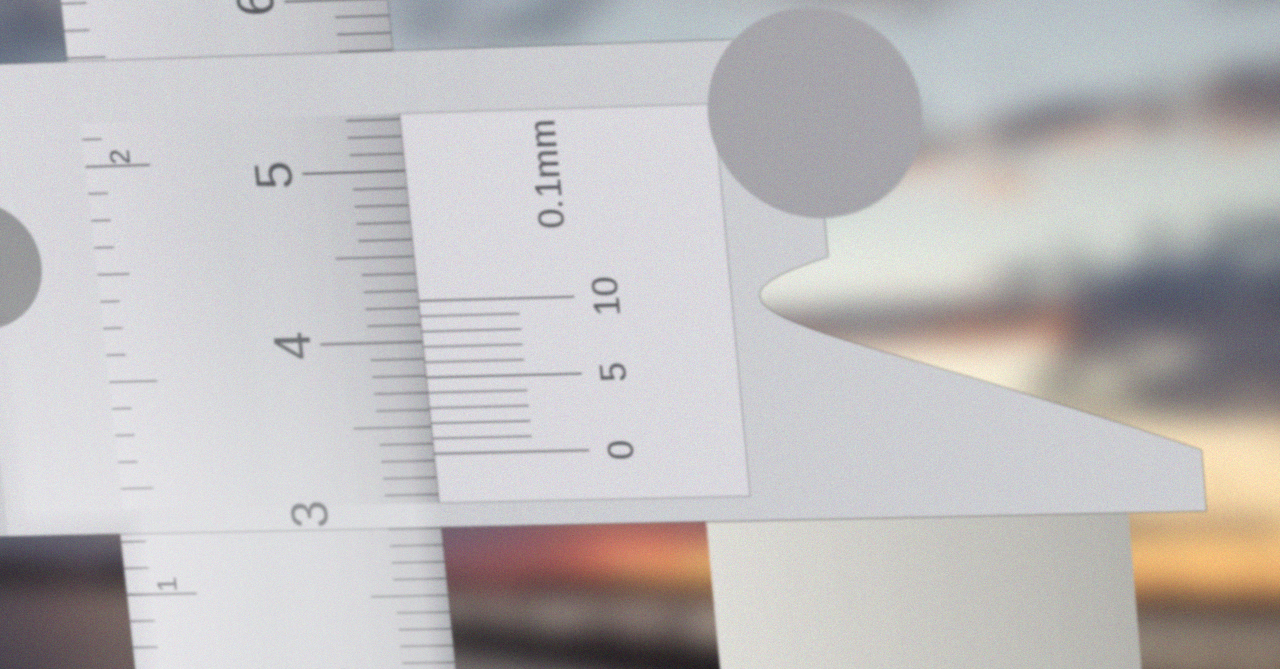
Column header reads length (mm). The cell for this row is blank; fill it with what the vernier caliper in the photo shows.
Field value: 33.4 mm
